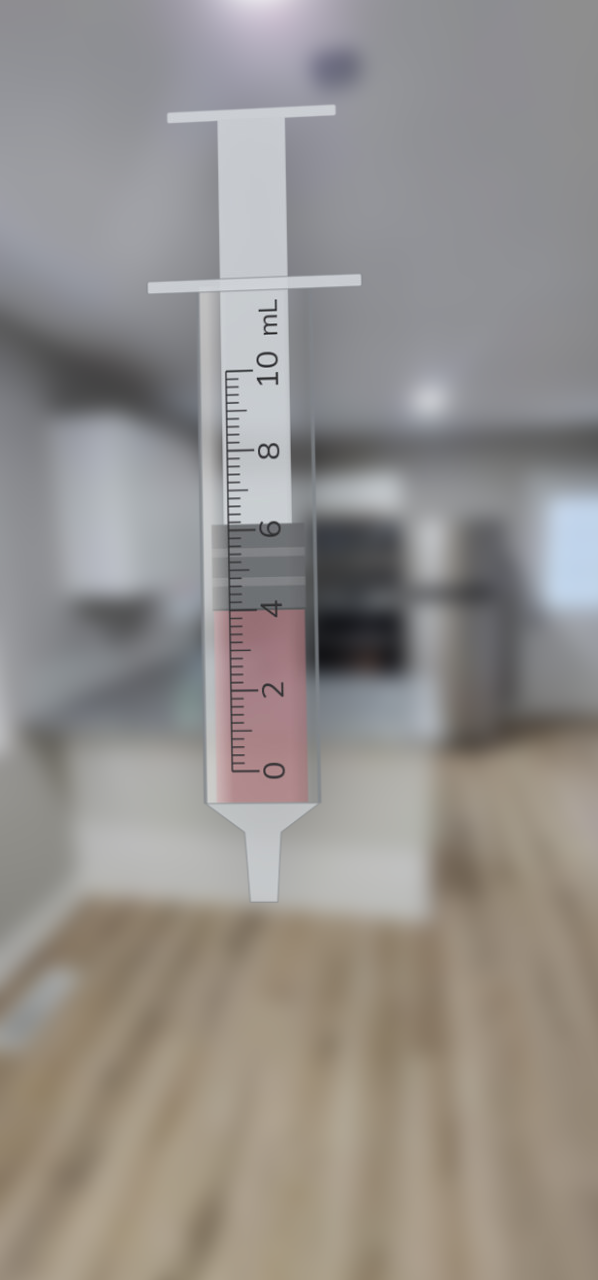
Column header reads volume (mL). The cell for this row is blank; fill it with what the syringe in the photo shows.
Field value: 4 mL
